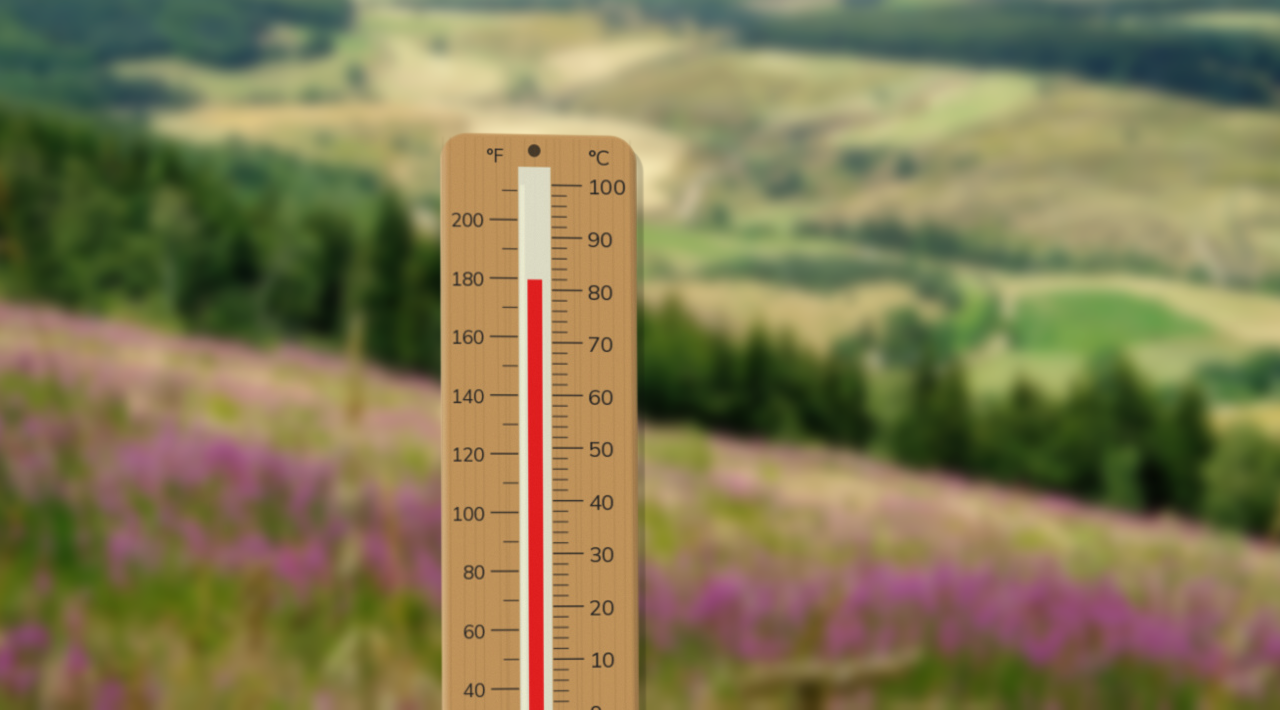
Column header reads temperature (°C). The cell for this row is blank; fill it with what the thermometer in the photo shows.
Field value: 82 °C
